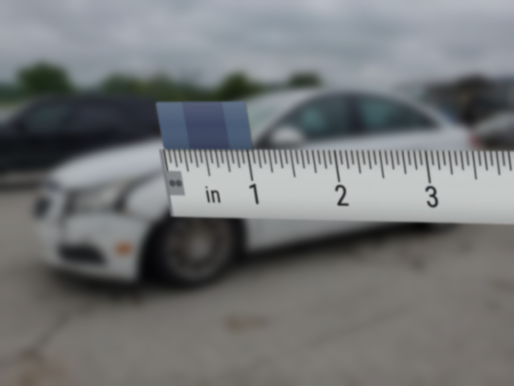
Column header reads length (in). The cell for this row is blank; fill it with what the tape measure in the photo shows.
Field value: 1.0625 in
